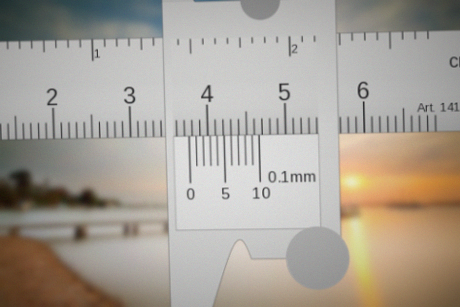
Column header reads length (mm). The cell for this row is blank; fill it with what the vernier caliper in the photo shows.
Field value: 37.6 mm
